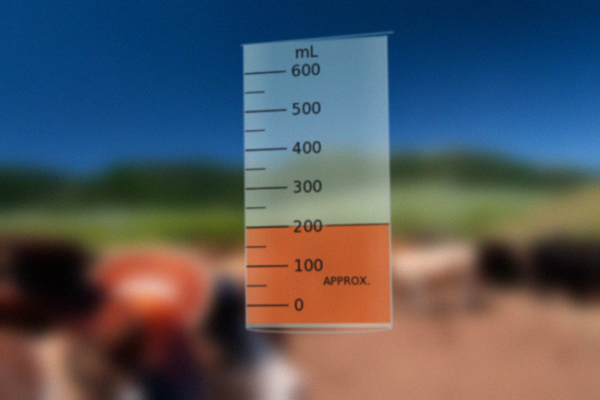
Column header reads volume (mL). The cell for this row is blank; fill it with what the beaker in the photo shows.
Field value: 200 mL
